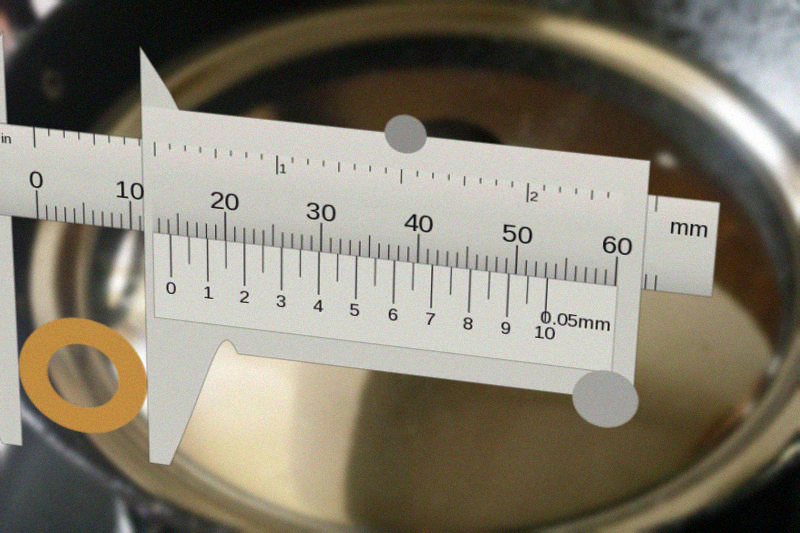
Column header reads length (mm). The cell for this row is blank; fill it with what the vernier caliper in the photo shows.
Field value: 14.2 mm
